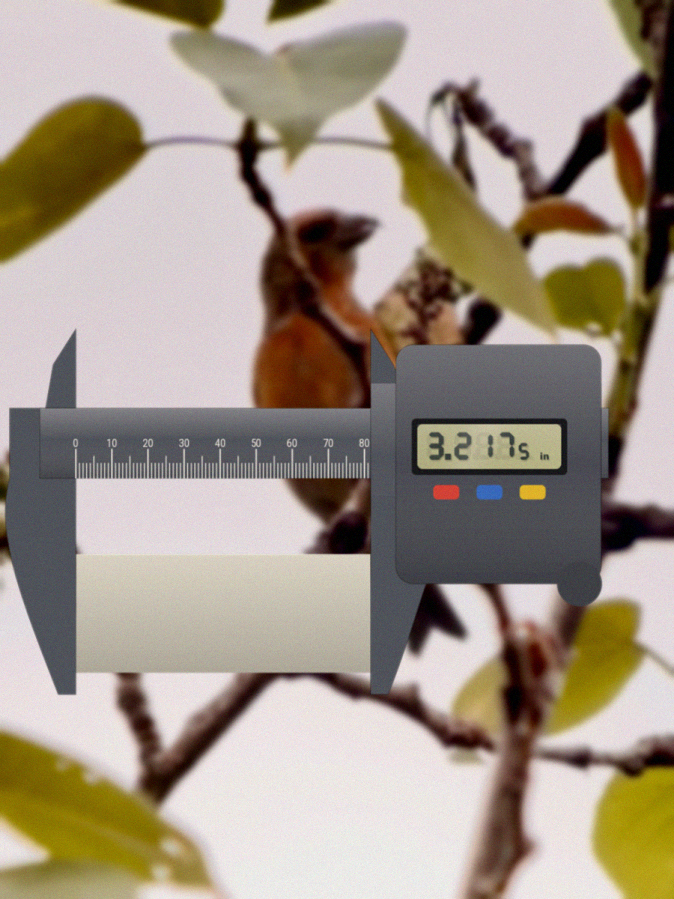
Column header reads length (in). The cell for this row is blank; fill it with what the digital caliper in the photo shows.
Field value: 3.2175 in
